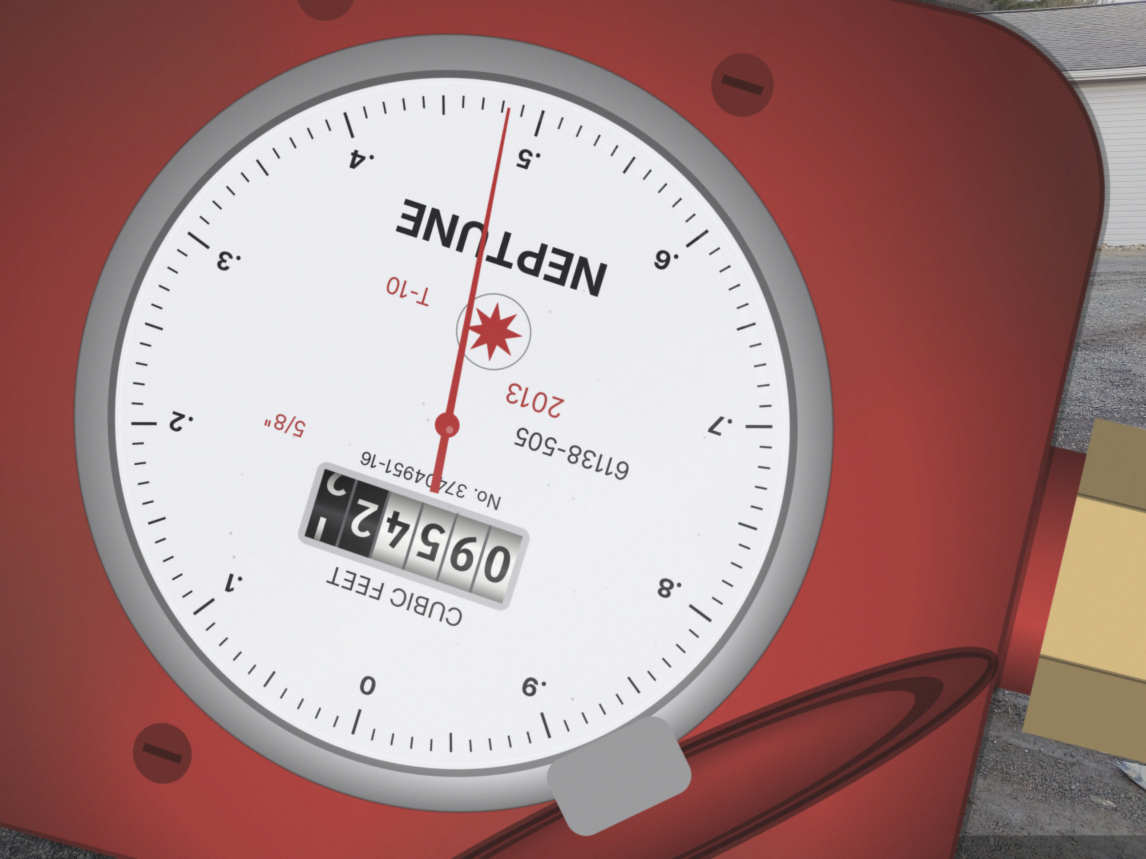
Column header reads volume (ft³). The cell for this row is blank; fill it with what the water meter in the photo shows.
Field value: 95421.48 ft³
